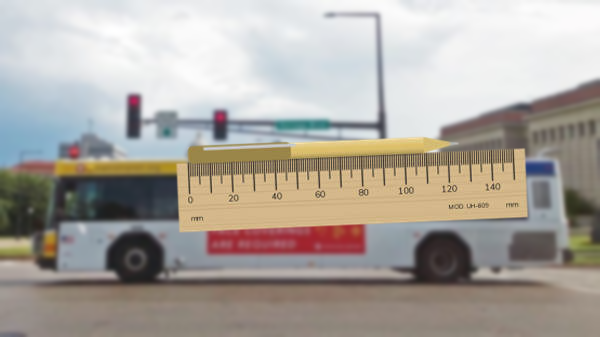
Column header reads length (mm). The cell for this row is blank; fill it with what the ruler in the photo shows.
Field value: 125 mm
